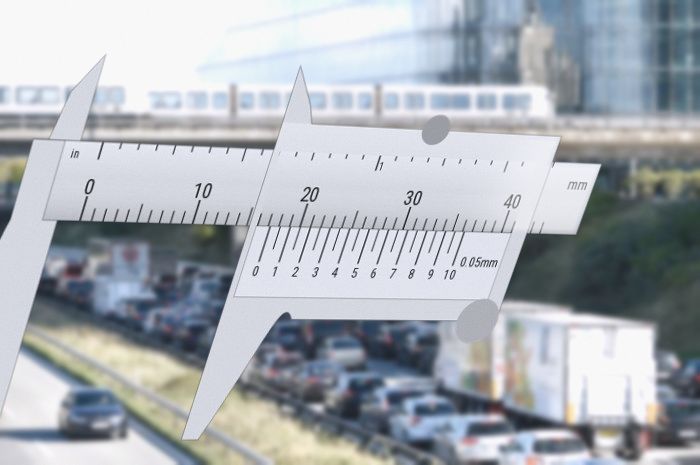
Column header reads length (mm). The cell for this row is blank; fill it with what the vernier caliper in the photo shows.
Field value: 17.2 mm
